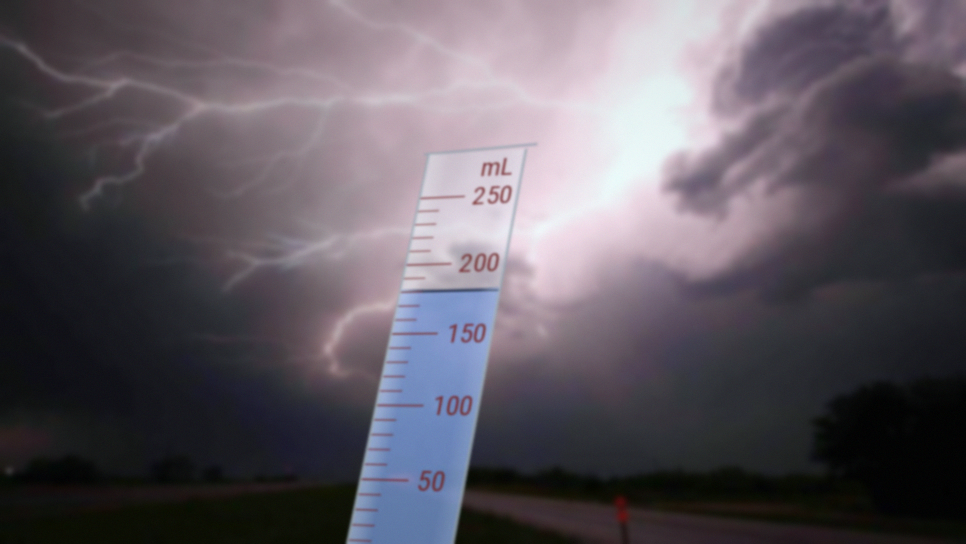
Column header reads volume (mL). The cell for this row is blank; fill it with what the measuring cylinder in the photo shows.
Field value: 180 mL
